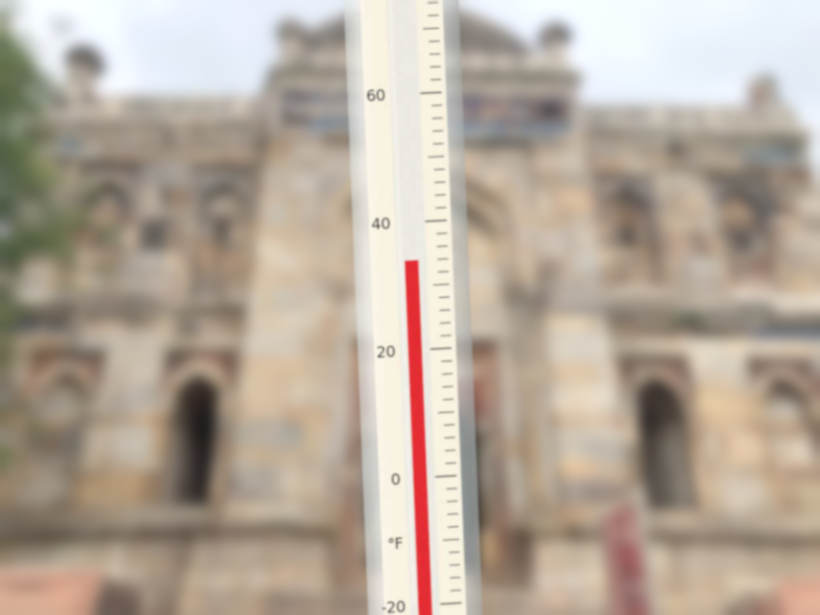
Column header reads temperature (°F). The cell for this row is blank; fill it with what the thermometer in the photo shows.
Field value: 34 °F
